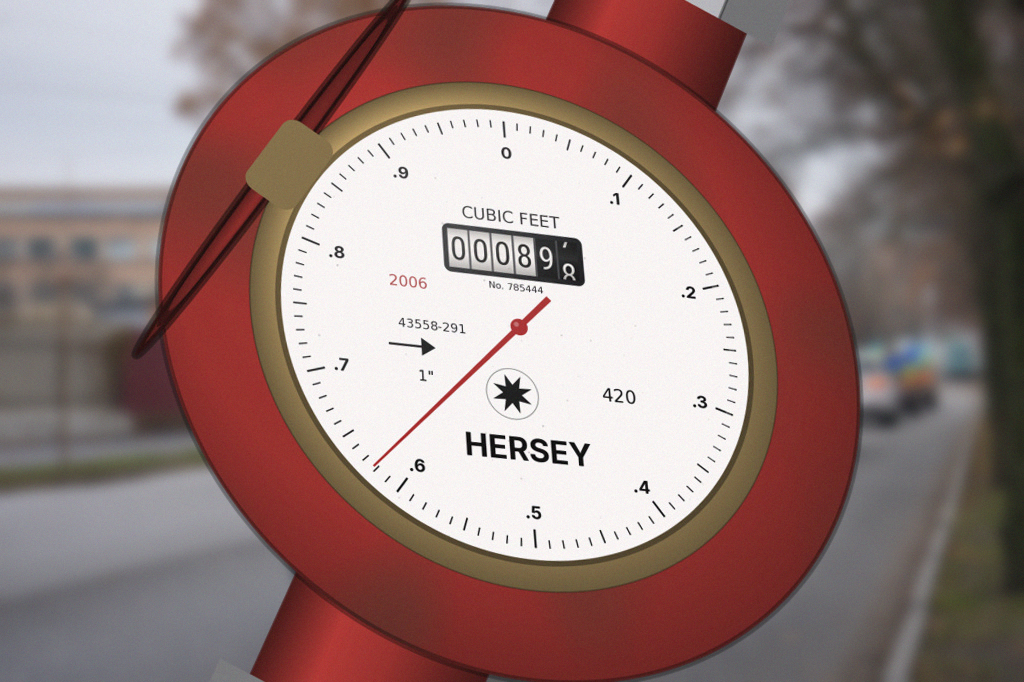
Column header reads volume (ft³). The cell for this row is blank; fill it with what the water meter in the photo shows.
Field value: 897.62 ft³
